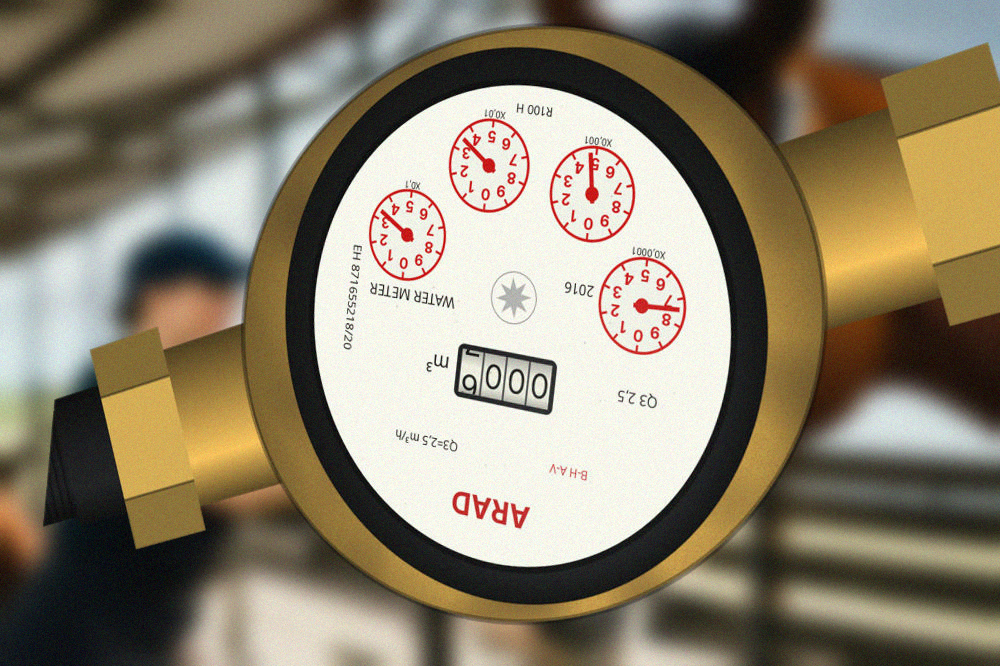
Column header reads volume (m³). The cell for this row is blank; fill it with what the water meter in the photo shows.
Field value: 6.3347 m³
